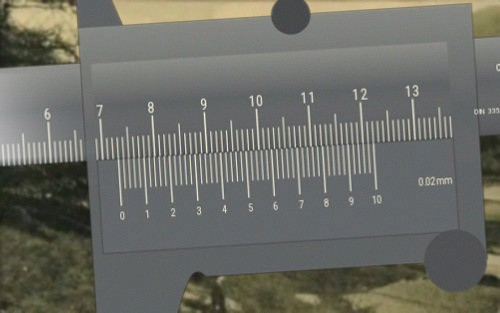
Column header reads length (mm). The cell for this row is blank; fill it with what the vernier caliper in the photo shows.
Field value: 73.0 mm
